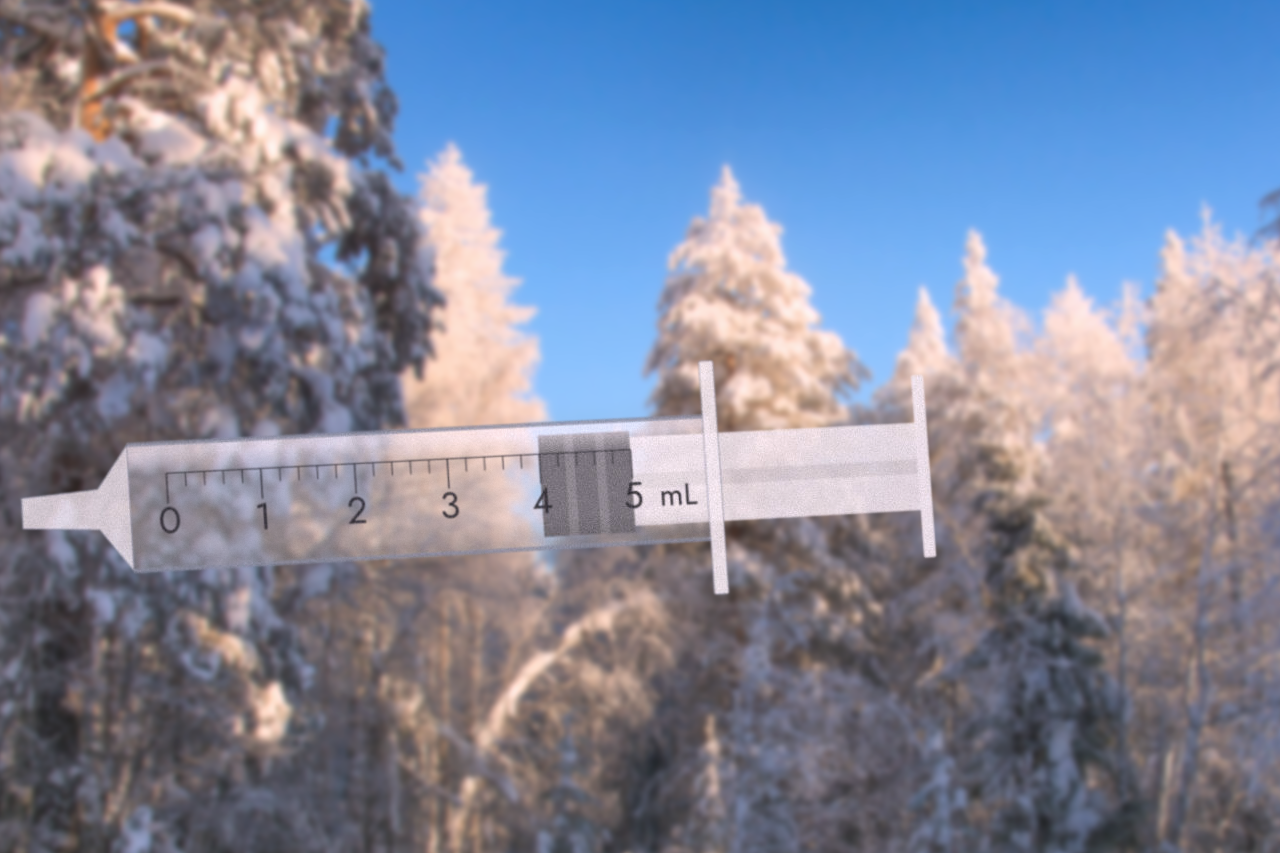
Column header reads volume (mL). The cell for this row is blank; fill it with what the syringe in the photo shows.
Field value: 4 mL
